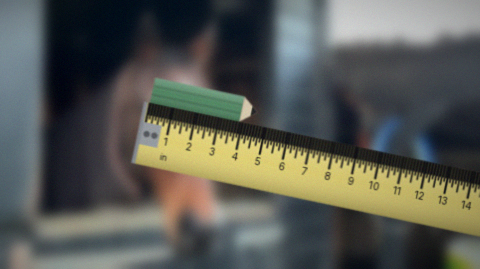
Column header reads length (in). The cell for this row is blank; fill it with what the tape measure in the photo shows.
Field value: 4.5 in
